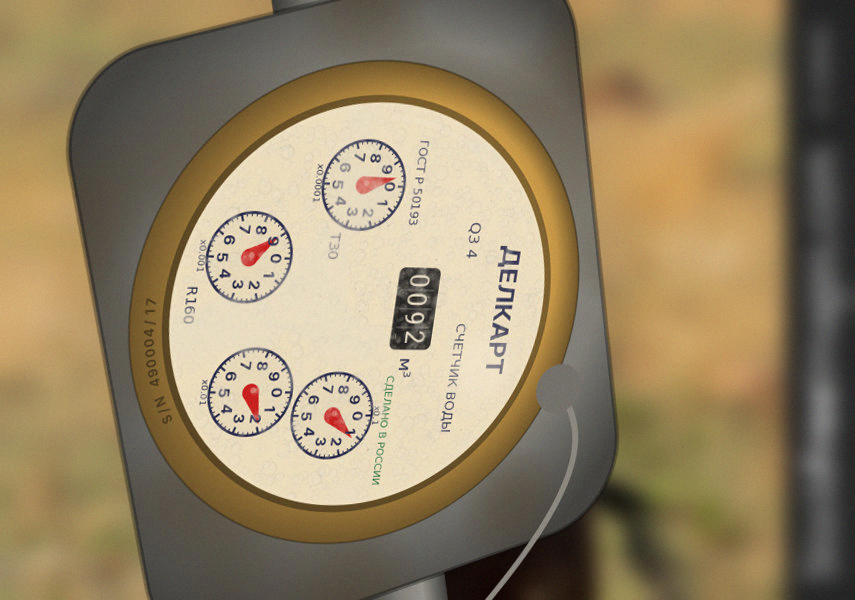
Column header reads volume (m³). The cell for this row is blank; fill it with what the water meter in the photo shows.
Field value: 92.1189 m³
